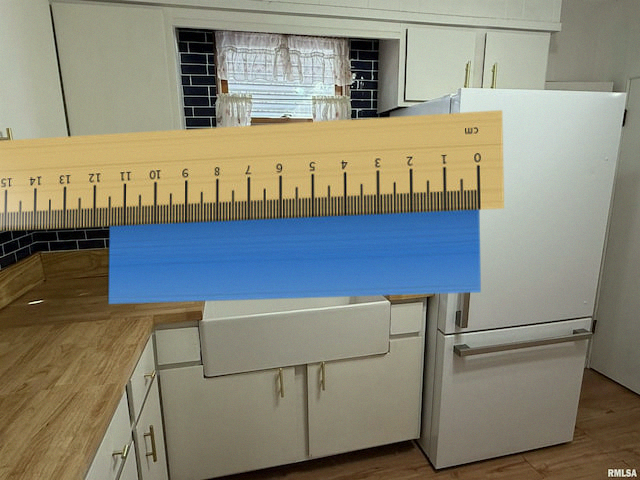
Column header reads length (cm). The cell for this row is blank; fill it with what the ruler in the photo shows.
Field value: 11.5 cm
